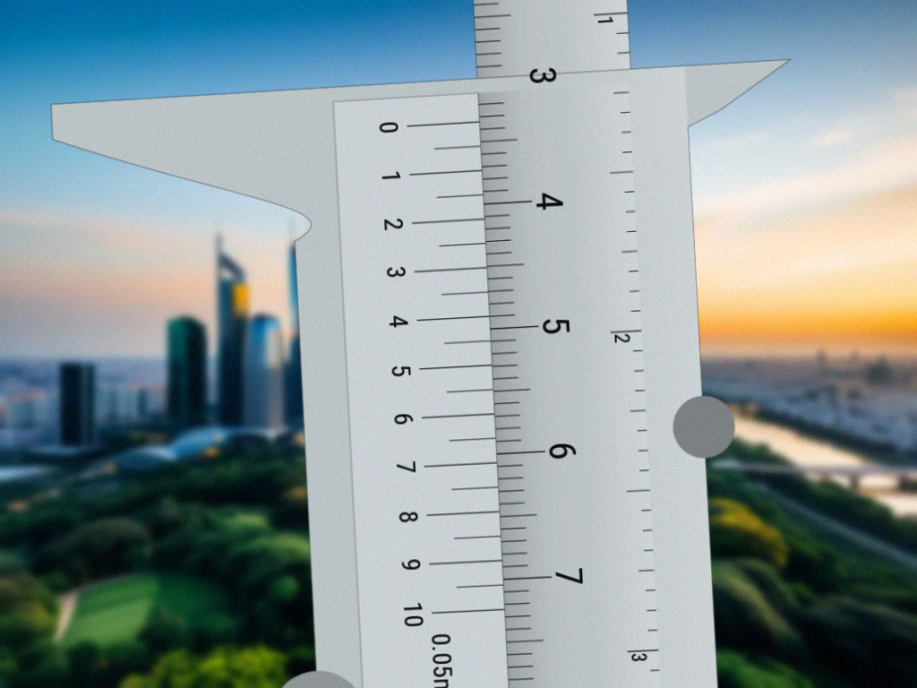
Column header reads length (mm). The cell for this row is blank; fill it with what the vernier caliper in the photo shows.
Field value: 33.4 mm
